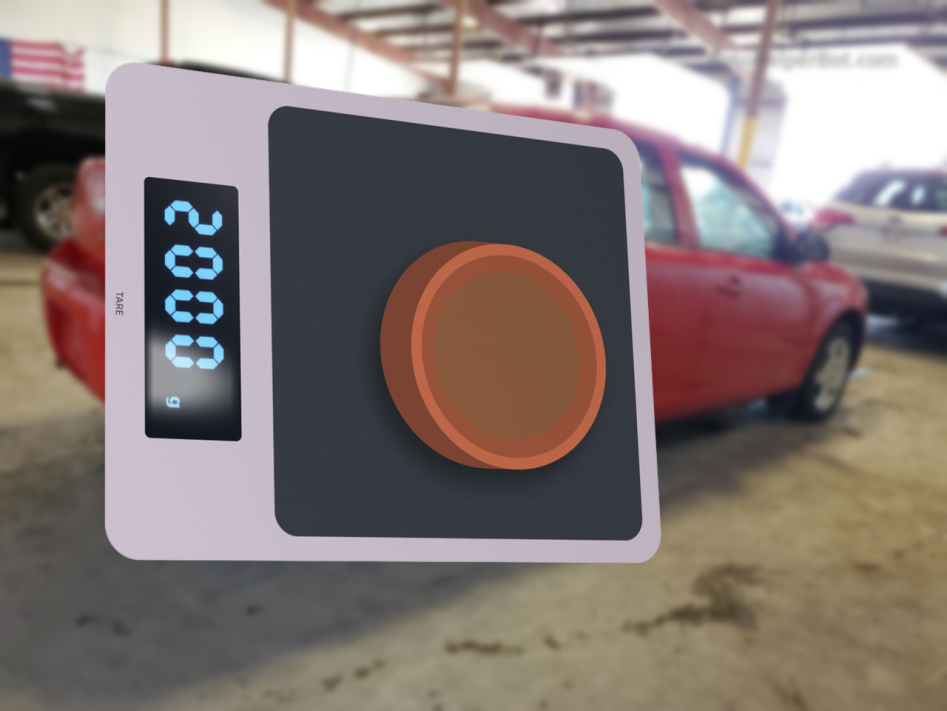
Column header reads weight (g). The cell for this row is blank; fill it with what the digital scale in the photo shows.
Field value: 2000 g
